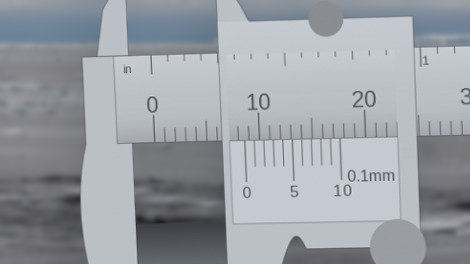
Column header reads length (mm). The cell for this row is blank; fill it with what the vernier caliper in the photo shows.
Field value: 8.6 mm
